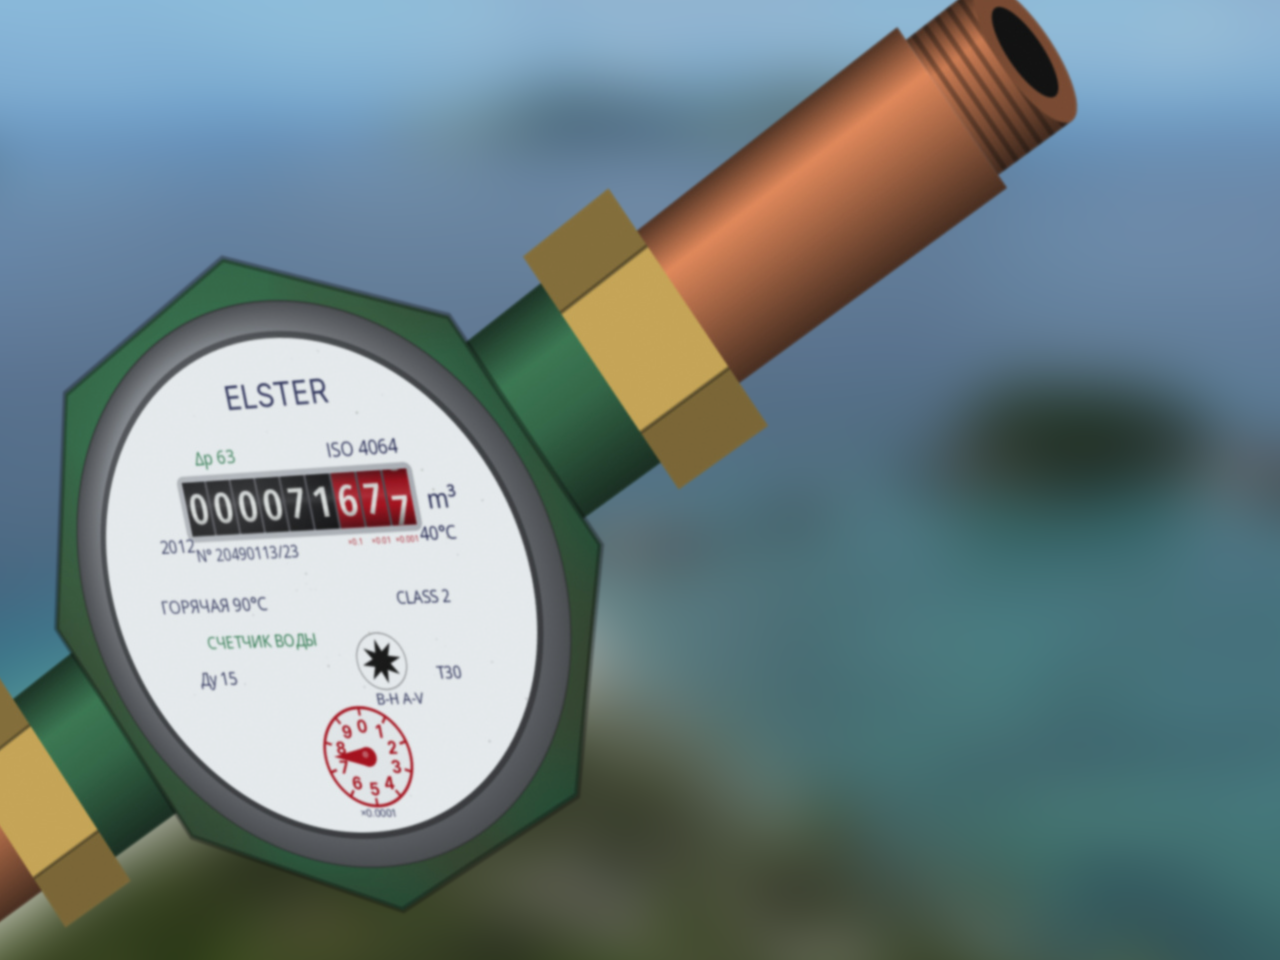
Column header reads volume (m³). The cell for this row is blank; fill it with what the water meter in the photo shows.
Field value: 71.6767 m³
